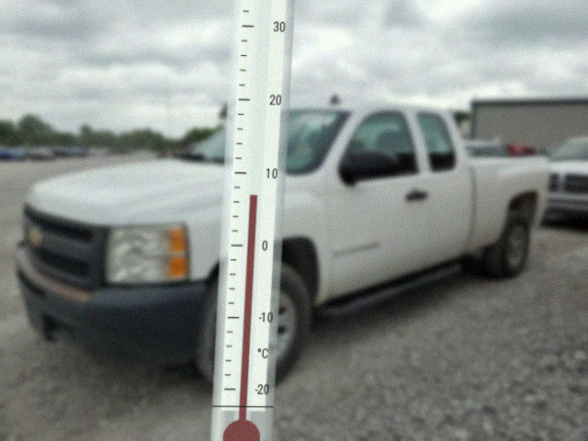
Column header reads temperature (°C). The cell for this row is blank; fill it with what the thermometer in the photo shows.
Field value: 7 °C
